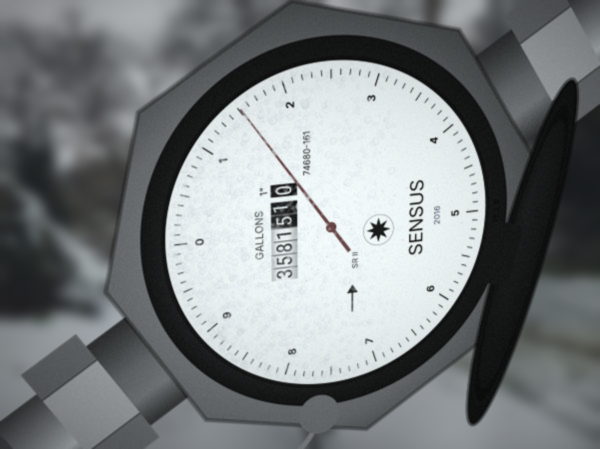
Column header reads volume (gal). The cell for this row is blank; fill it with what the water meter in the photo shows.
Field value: 3581511.5 gal
